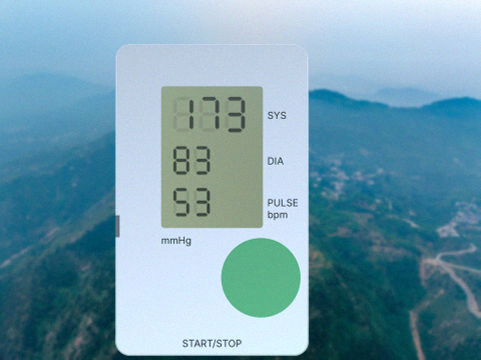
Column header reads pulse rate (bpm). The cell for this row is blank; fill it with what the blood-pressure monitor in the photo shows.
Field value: 53 bpm
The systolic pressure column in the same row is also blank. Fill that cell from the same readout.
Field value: 173 mmHg
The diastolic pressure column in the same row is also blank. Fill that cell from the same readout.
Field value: 83 mmHg
